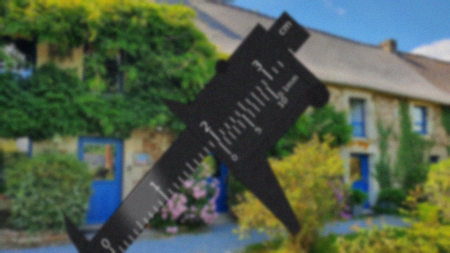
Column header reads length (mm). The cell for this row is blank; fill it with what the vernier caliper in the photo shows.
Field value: 19.8 mm
